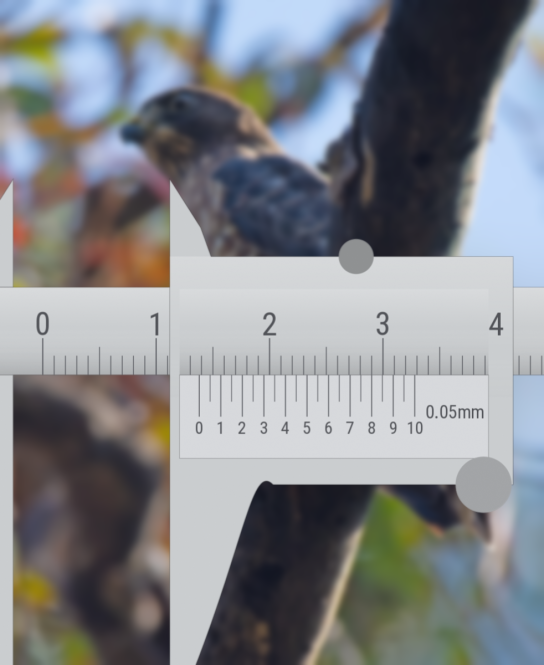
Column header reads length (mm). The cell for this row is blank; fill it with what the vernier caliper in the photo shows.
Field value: 13.8 mm
